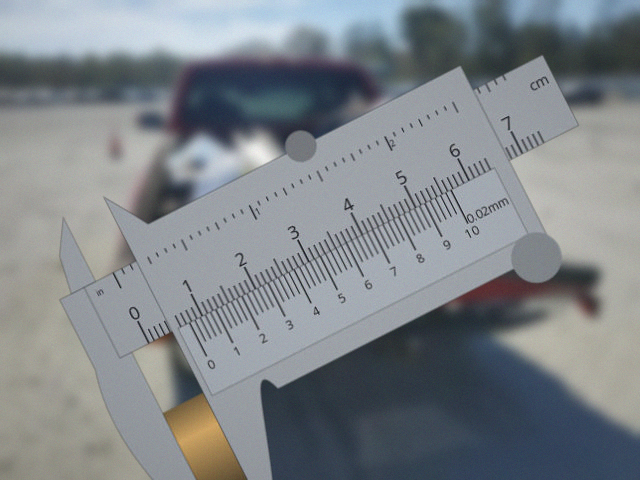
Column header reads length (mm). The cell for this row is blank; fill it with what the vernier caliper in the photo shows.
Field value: 7.6 mm
